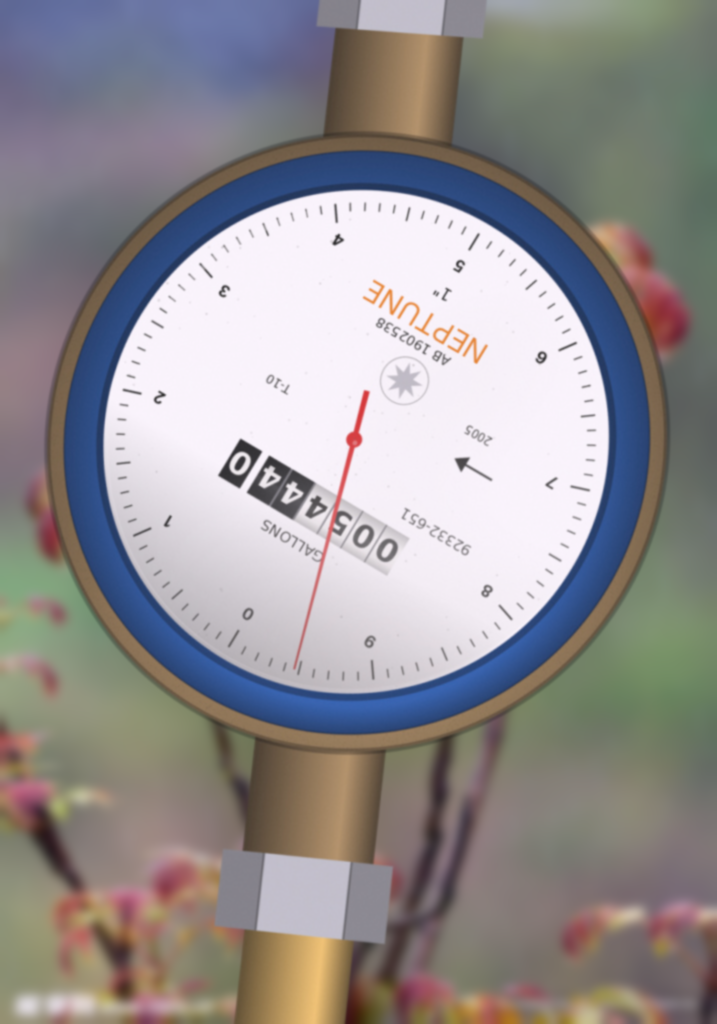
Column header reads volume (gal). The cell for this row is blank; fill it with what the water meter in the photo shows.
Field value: 54439.5 gal
